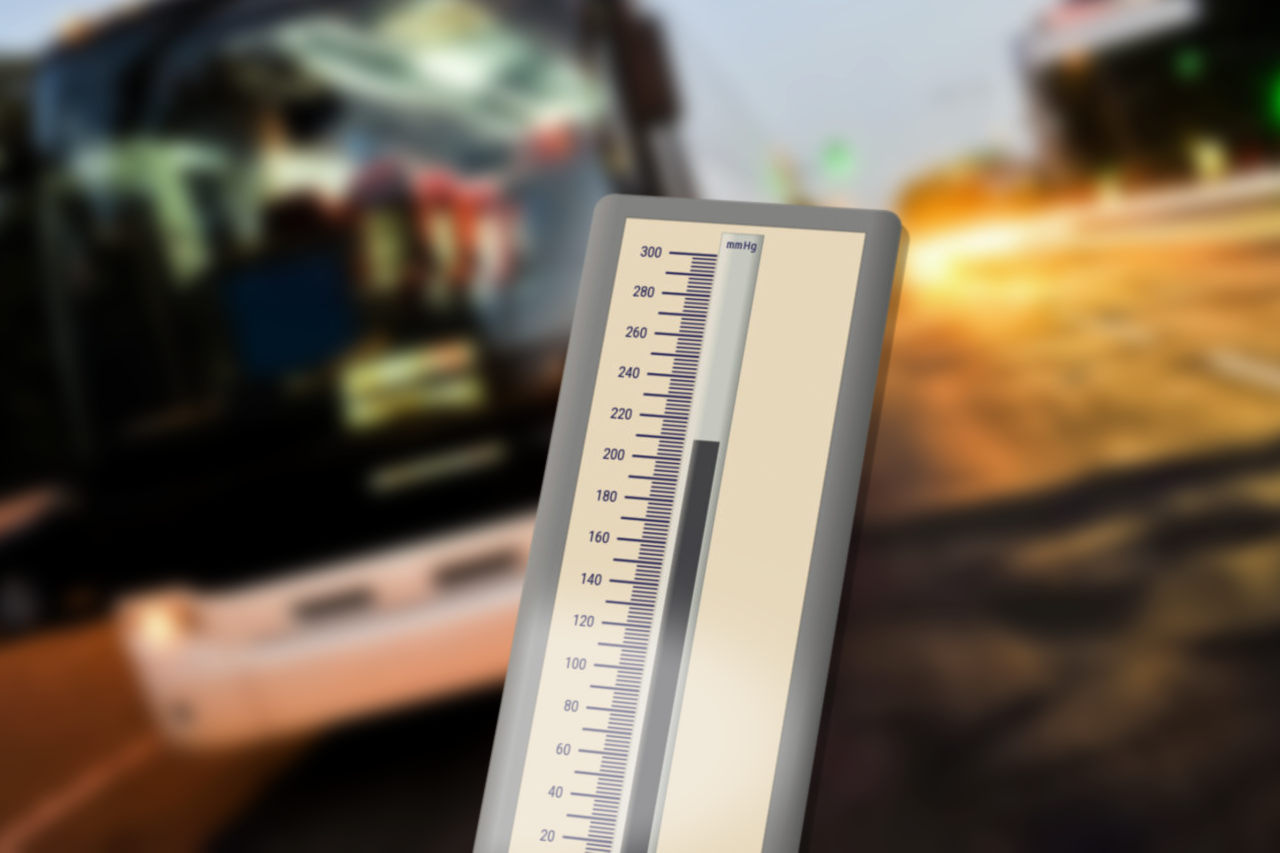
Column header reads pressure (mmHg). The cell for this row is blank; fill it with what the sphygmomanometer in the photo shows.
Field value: 210 mmHg
